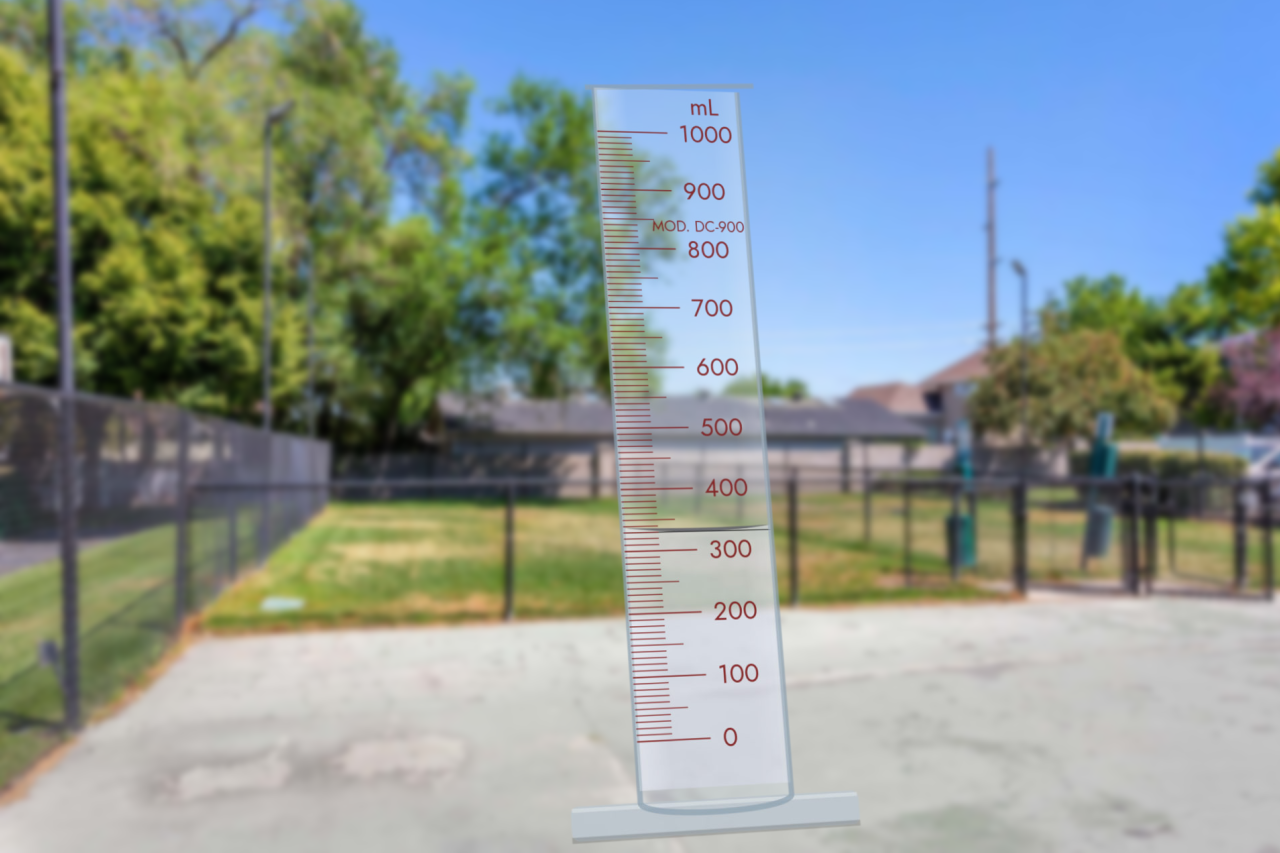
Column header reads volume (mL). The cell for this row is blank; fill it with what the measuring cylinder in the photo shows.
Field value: 330 mL
